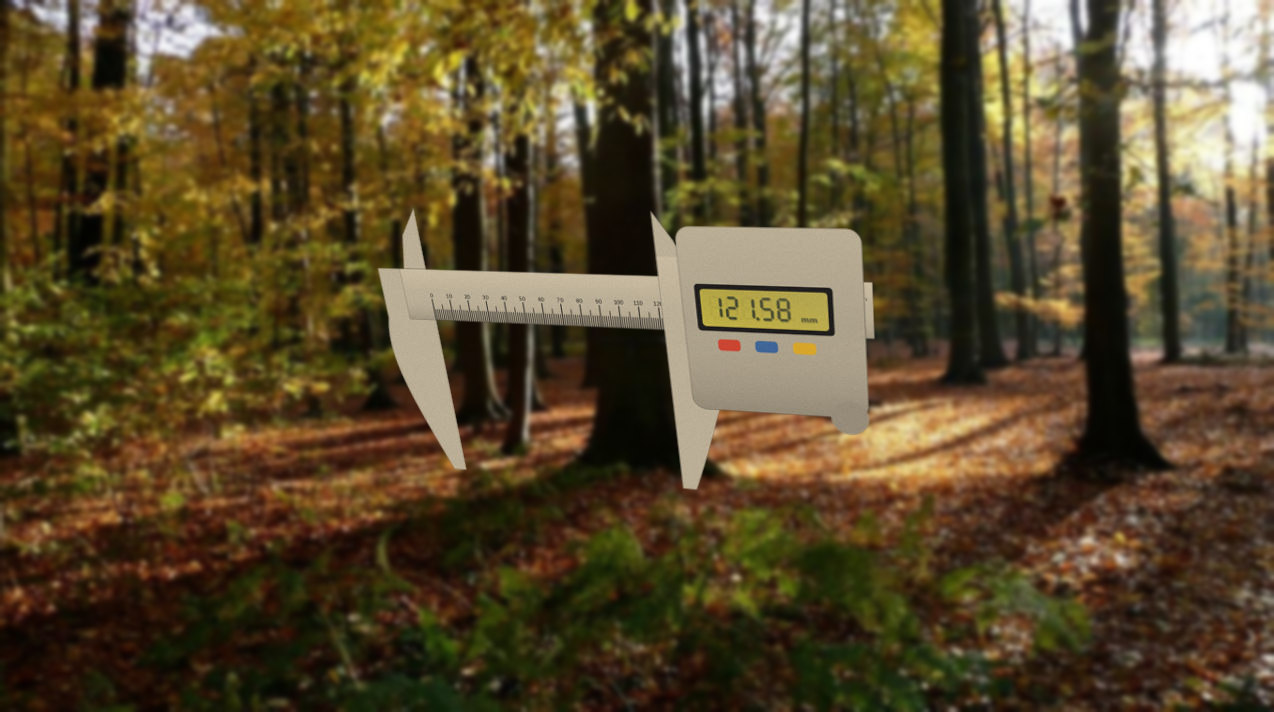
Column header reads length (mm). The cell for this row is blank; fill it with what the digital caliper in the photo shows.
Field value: 121.58 mm
